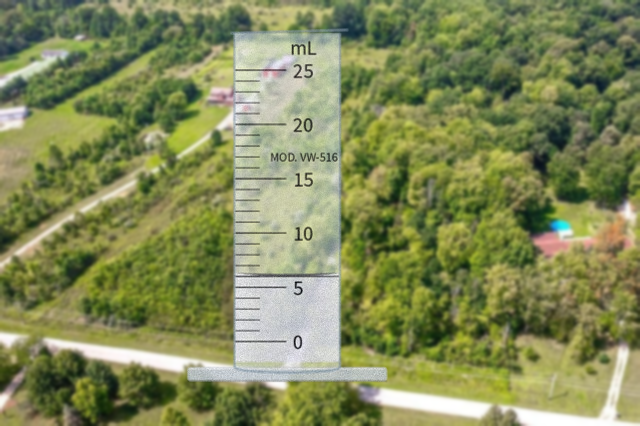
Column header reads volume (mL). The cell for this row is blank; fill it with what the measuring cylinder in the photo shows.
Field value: 6 mL
